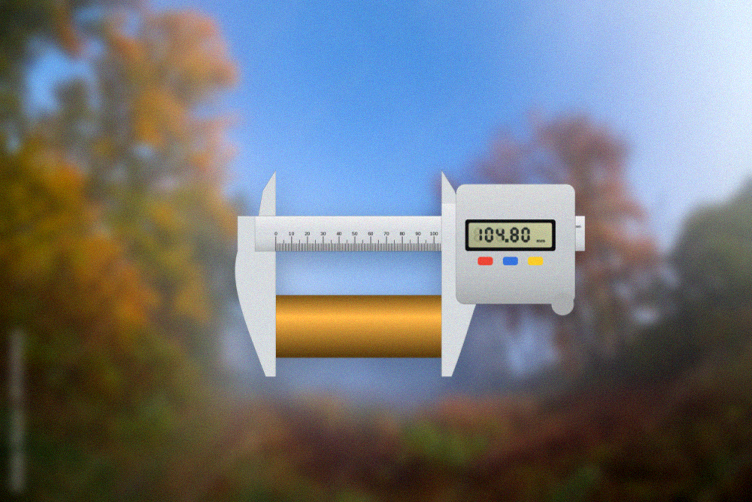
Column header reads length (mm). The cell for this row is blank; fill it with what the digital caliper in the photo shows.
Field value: 104.80 mm
